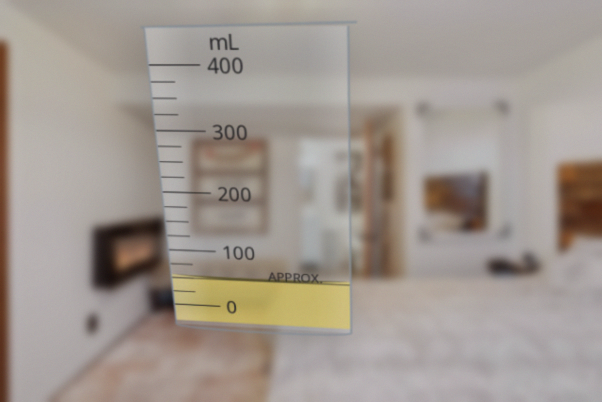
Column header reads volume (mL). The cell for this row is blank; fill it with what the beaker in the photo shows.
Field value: 50 mL
